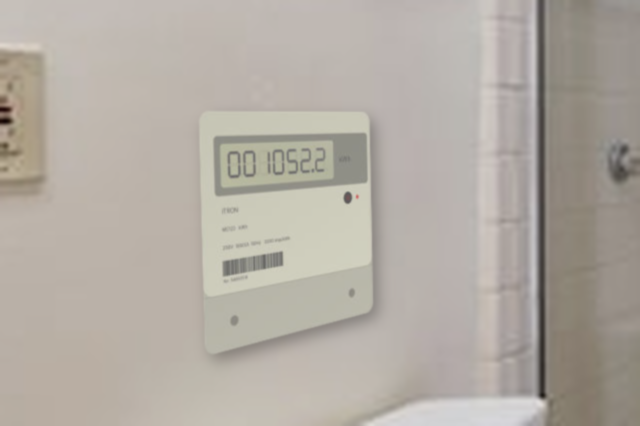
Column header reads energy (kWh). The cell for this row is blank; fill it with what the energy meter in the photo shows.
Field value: 1052.2 kWh
